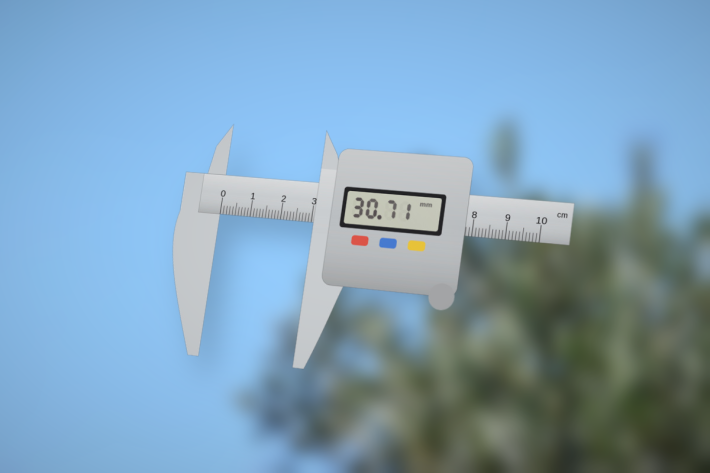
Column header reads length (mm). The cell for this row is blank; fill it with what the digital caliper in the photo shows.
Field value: 30.71 mm
